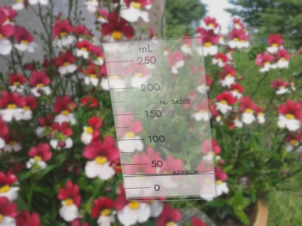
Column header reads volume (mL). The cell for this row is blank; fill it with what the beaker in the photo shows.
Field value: 25 mL
